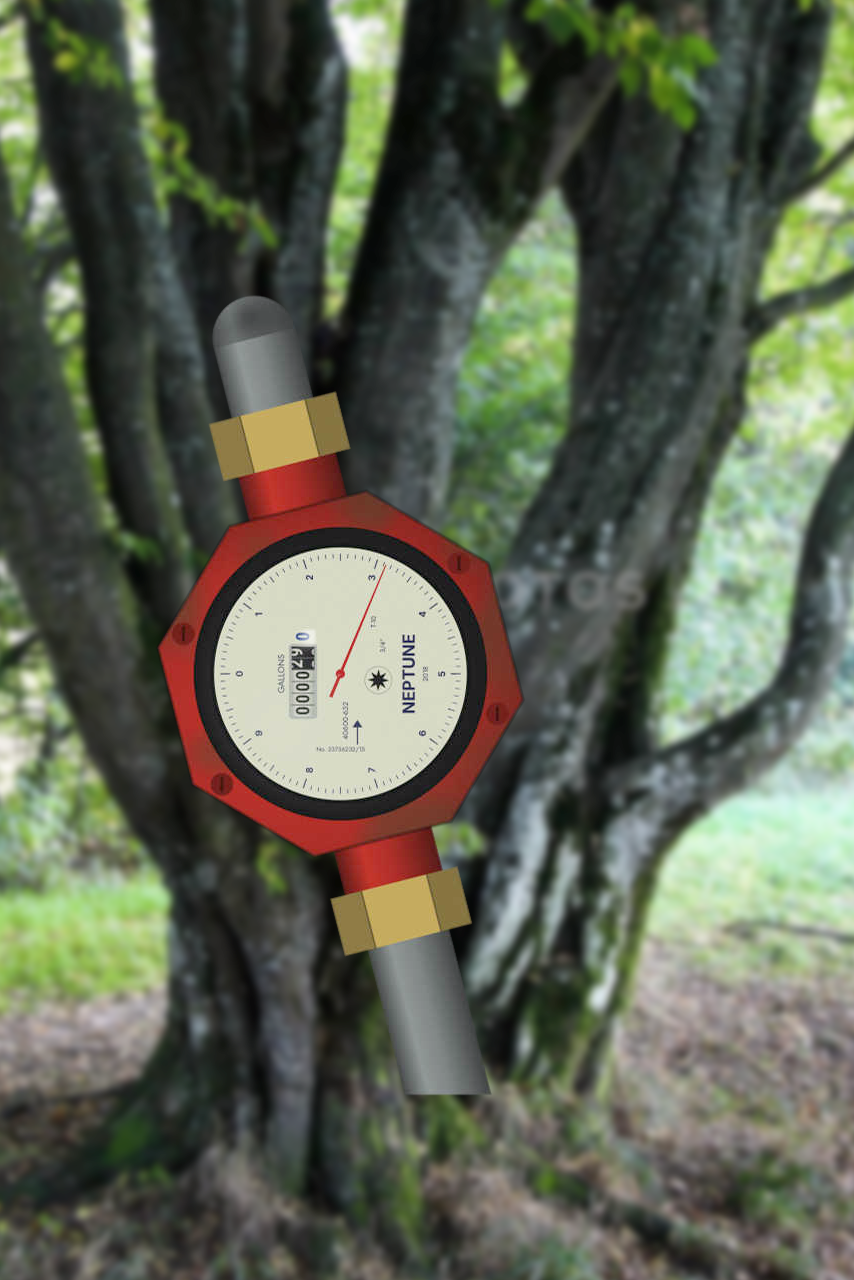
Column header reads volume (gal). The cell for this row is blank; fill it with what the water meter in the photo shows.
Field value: 293.1 gal
